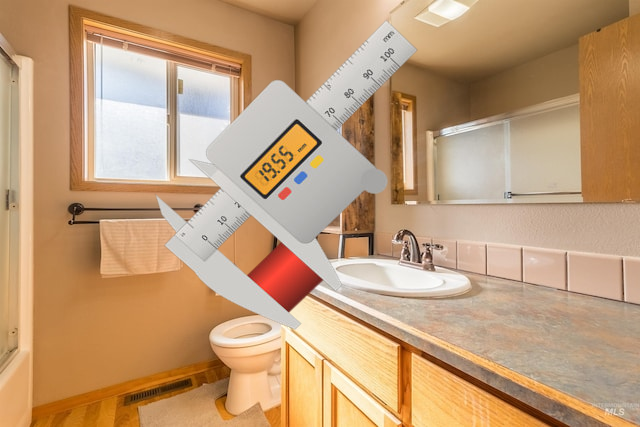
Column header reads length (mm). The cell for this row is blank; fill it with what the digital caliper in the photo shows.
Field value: 19.55 mm
